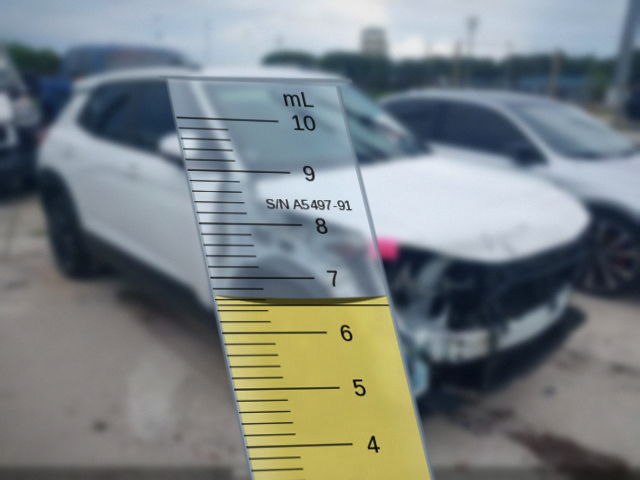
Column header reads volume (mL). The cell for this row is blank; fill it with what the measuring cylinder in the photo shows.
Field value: 6.5 mL
